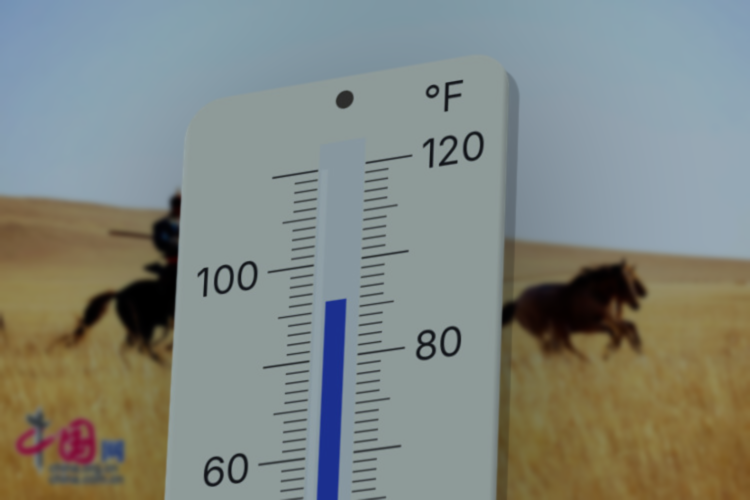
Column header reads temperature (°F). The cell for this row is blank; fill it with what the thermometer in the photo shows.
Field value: 92 °F
